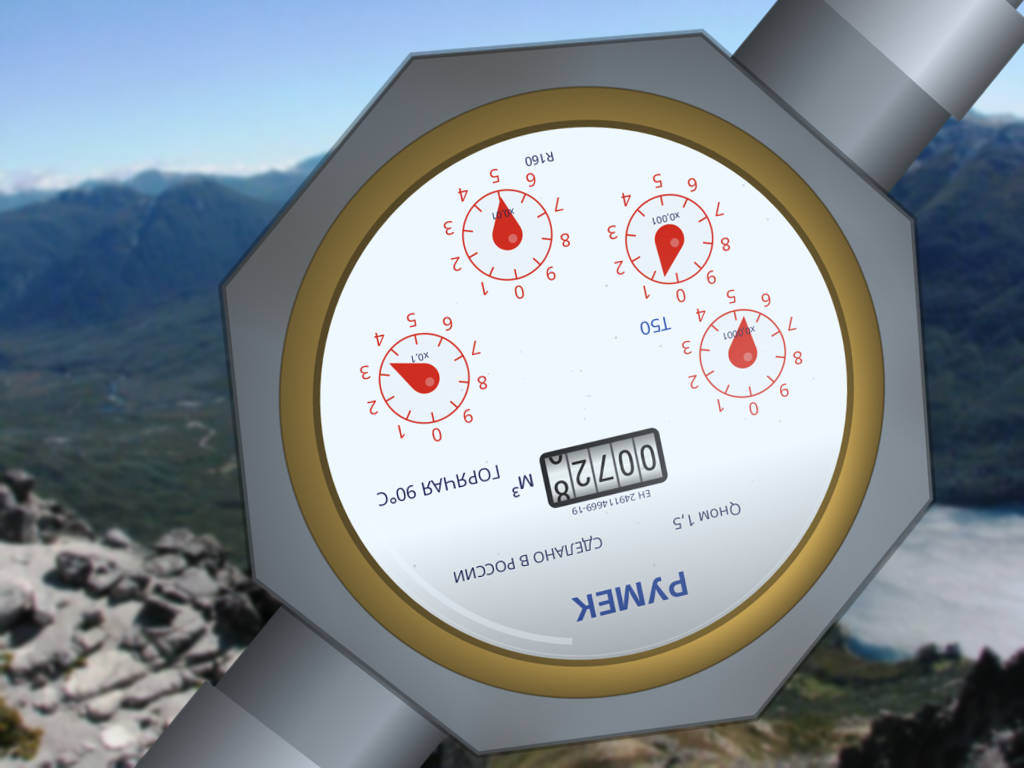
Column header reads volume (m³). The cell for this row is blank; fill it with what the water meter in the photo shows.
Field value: 728.3505 m³
